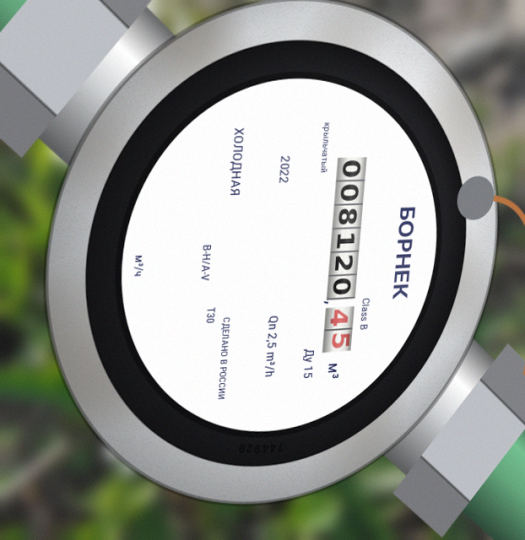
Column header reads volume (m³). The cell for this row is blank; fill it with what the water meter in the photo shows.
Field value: 8120.45 m³
